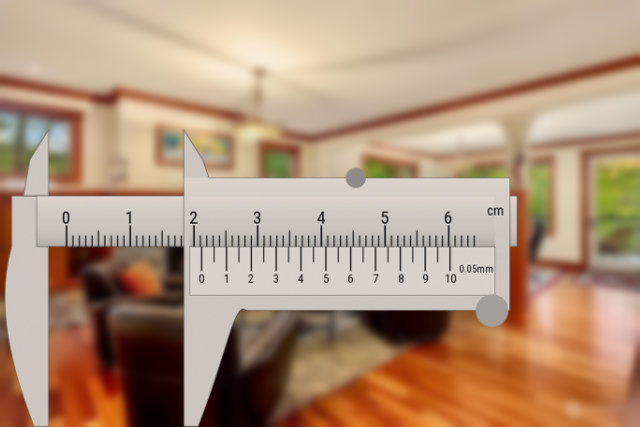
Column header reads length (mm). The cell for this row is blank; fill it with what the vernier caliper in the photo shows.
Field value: 21.2 mm
